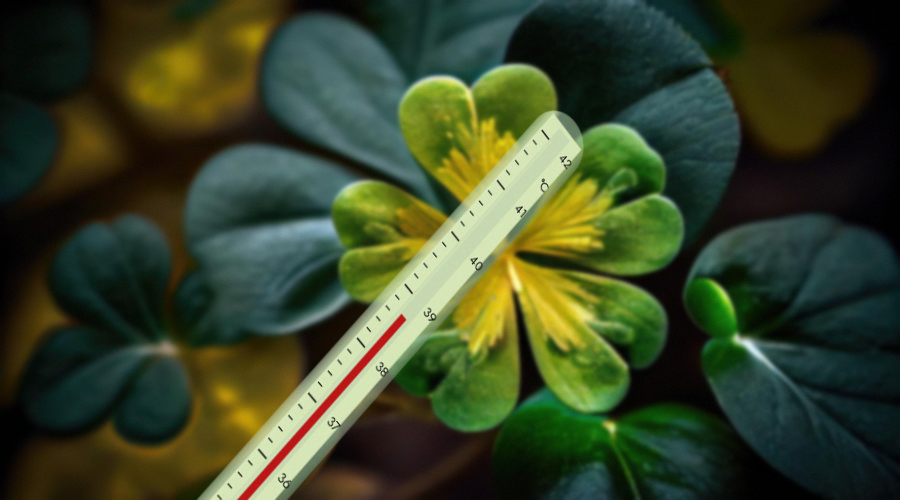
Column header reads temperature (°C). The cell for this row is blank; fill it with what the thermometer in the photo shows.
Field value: 38.7 °C
